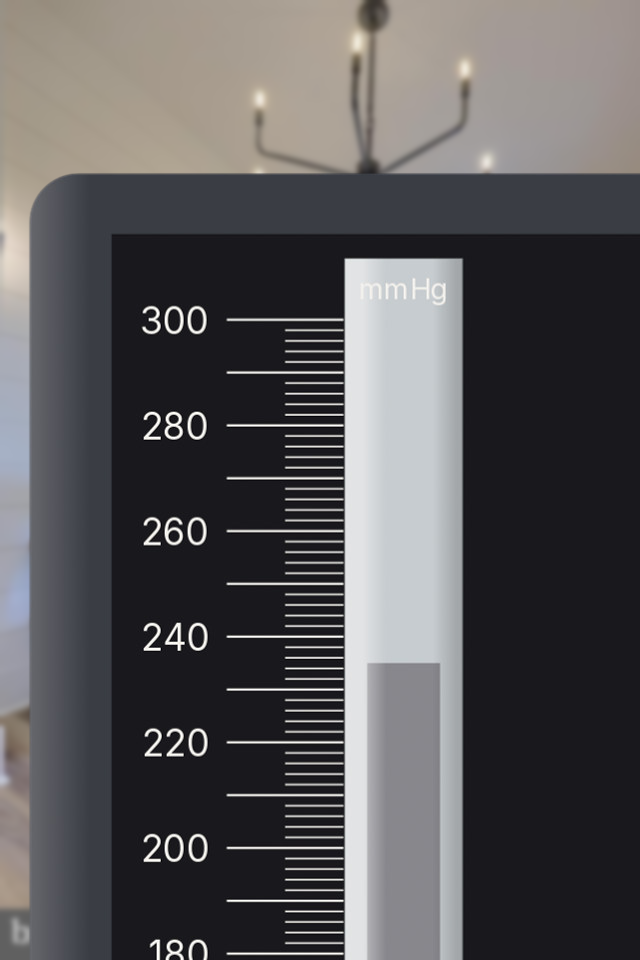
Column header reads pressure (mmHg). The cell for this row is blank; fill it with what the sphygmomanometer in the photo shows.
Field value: 235 mmHg
